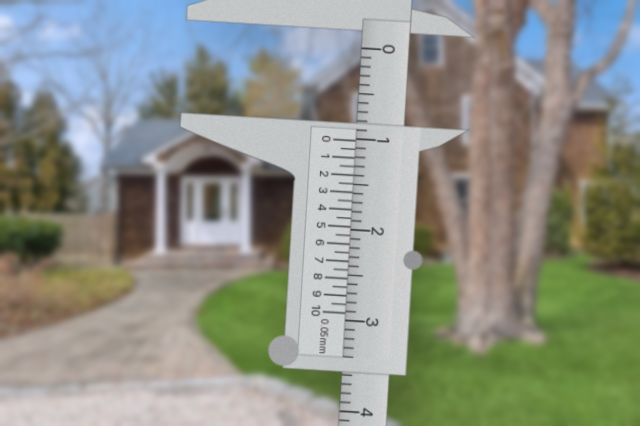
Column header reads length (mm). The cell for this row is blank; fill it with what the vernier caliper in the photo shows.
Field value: 10.2 mm
